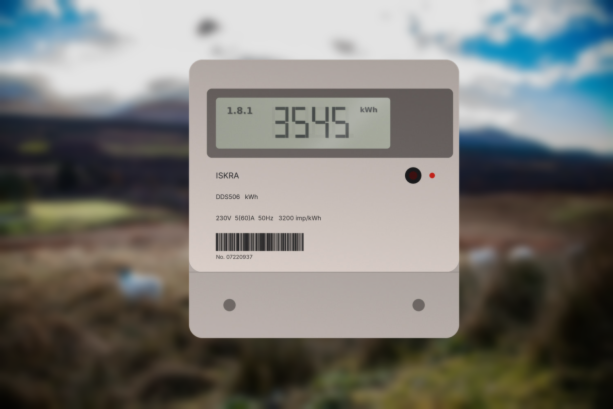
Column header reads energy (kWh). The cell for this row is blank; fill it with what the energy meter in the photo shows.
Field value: 3545 kWh
